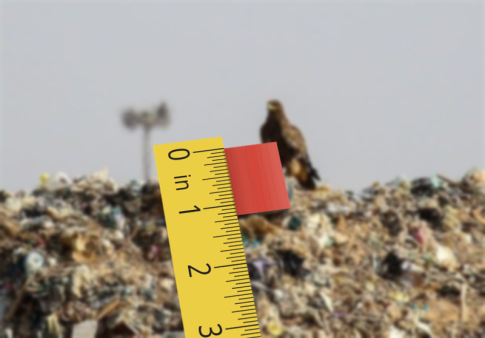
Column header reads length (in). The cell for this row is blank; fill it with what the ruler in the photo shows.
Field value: 1.1875 in
